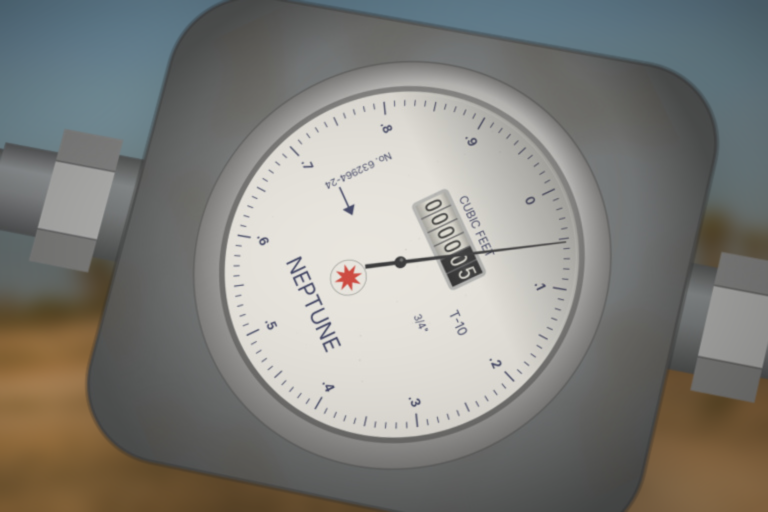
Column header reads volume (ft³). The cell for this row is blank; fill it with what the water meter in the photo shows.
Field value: 5.05 ft³
